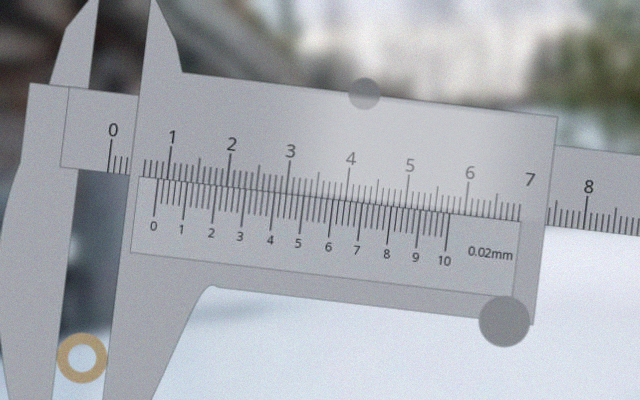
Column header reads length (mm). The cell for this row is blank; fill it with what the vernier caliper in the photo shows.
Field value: 8.5 mm
